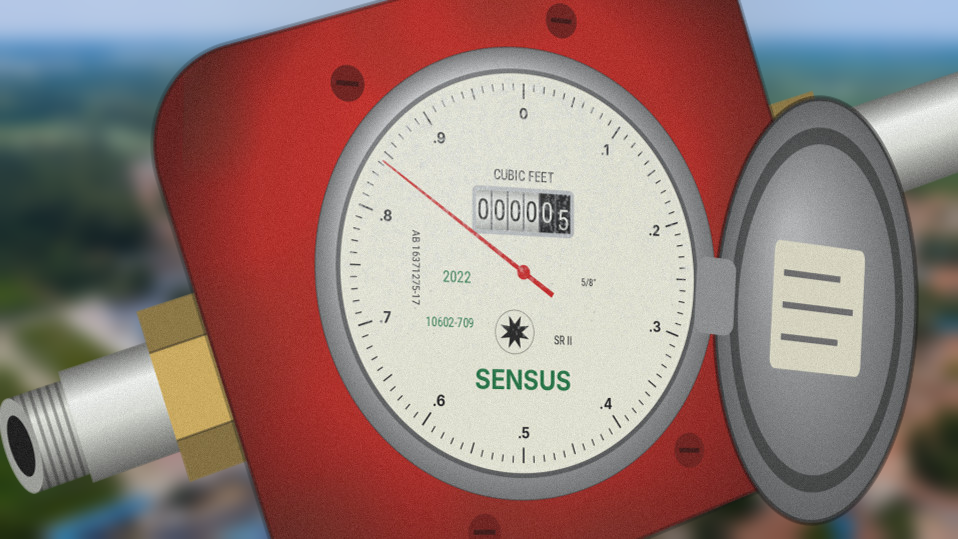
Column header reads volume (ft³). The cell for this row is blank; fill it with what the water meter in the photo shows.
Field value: 4.84 ft³
